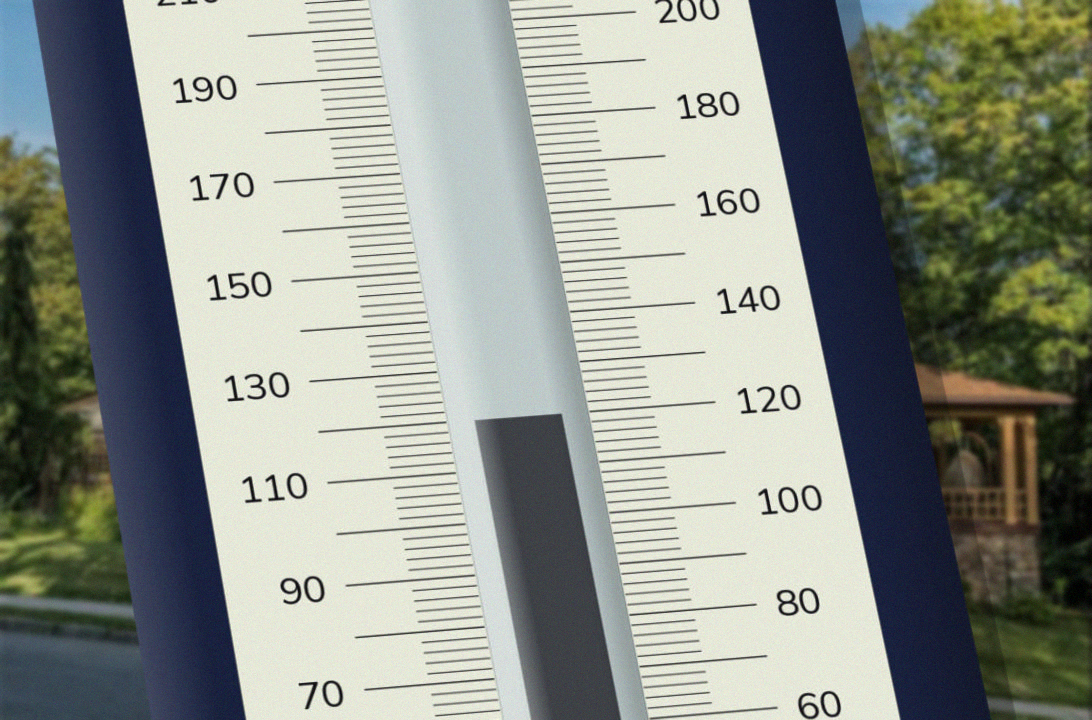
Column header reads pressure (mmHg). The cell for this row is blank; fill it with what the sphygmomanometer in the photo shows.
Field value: 120 mmHg
